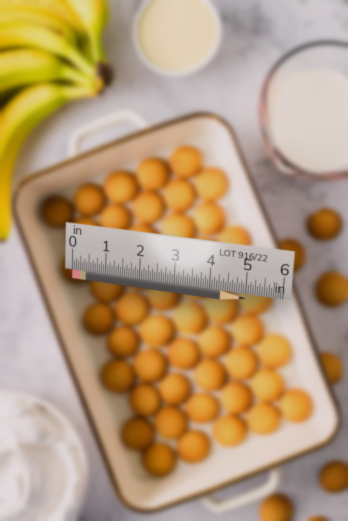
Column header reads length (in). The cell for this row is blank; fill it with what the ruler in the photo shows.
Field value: 5 in
